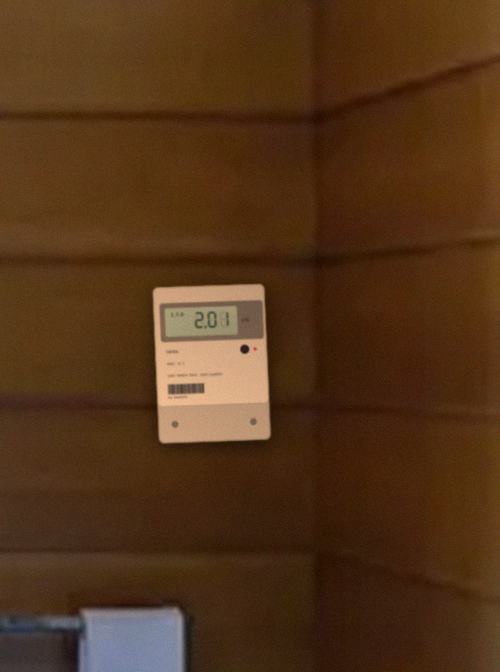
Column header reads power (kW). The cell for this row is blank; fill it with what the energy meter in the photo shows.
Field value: 2.01 kW
